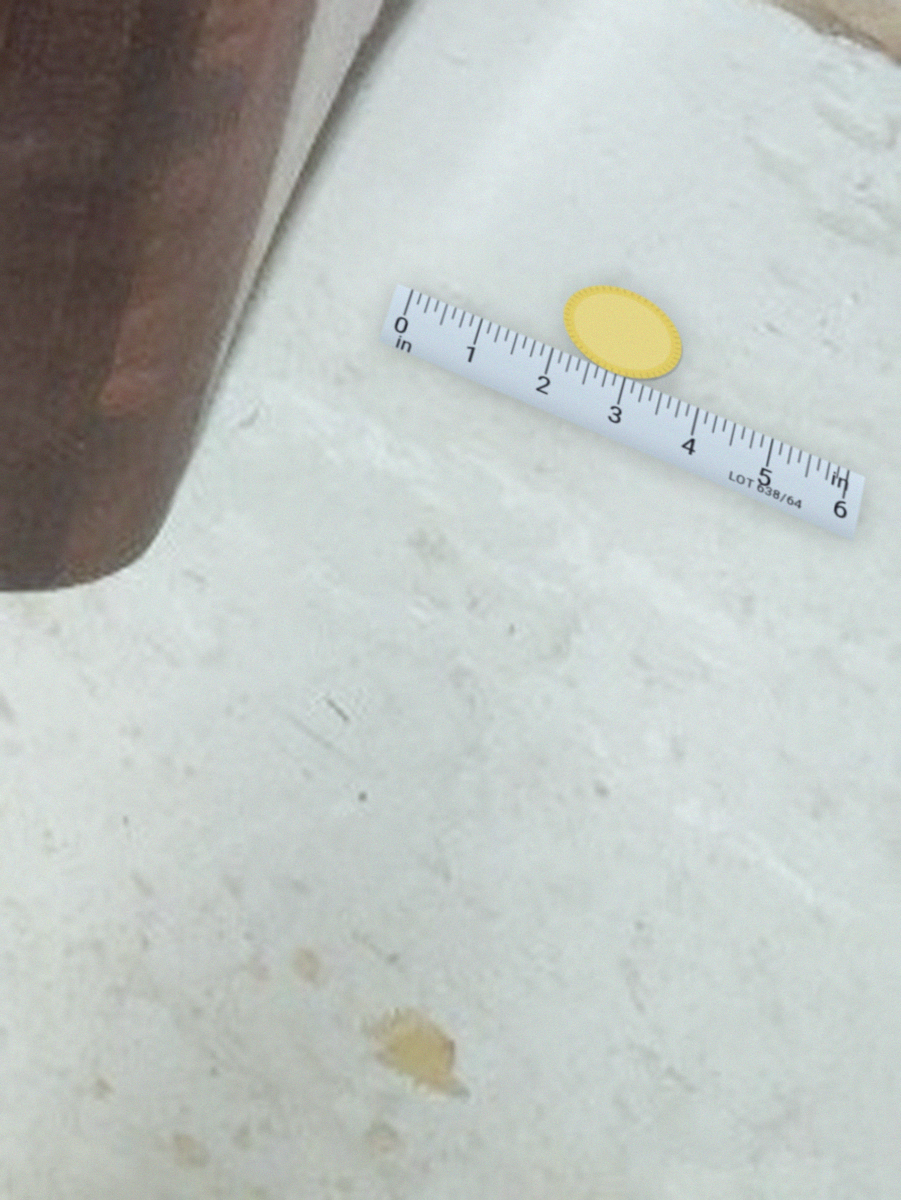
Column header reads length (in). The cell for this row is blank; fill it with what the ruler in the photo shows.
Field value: 1.625 in
